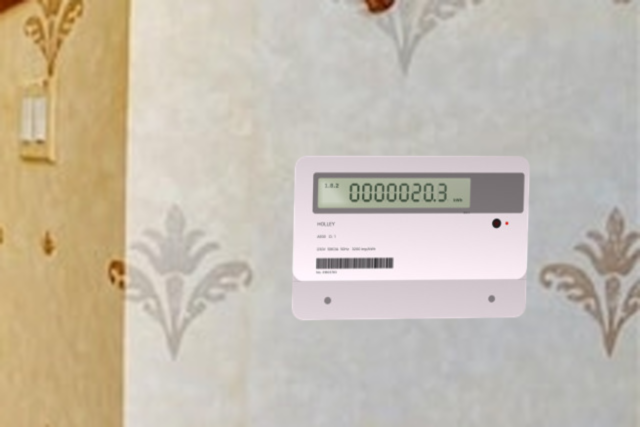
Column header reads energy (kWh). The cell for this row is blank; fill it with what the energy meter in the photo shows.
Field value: 20.3 kWh
